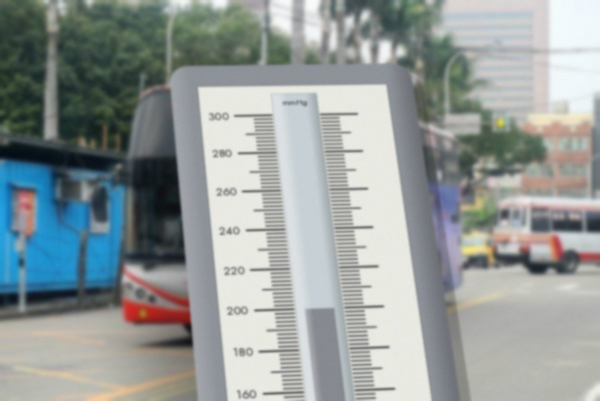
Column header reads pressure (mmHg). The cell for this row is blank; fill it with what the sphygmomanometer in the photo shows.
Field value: 200 mmHg
